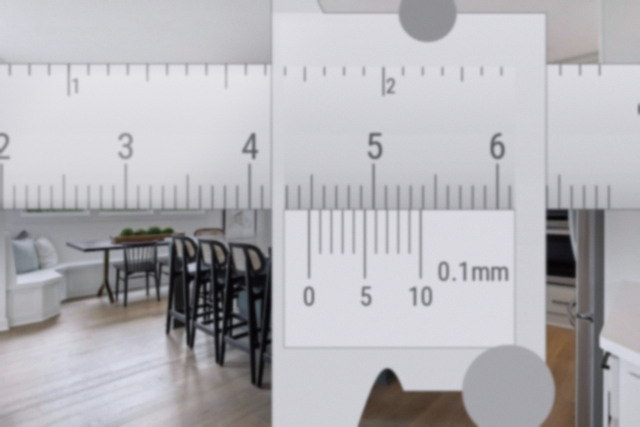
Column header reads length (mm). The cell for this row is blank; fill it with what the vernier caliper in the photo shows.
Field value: 44.8 mm
